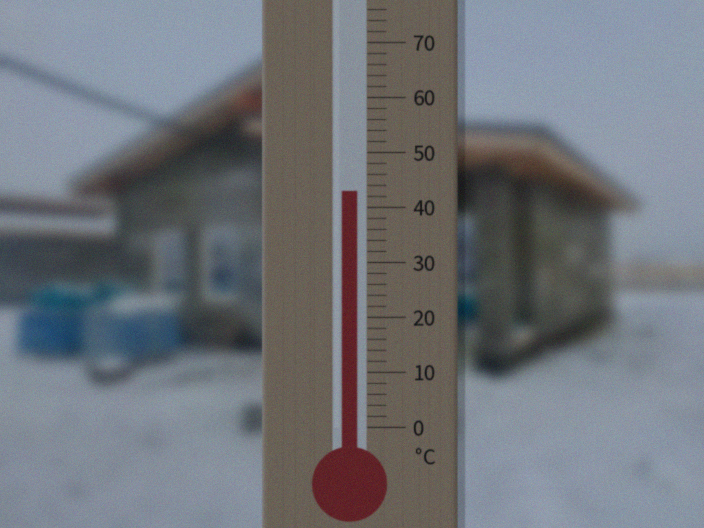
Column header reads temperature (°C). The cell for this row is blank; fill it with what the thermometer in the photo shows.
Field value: 43 °C
